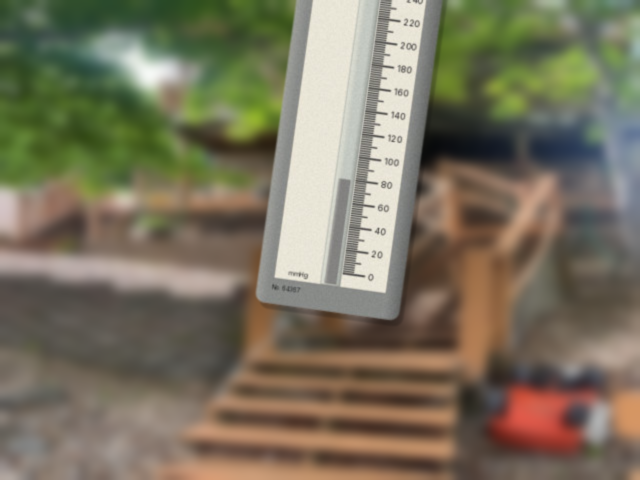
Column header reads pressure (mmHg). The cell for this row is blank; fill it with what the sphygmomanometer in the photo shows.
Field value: 80 mmHg
